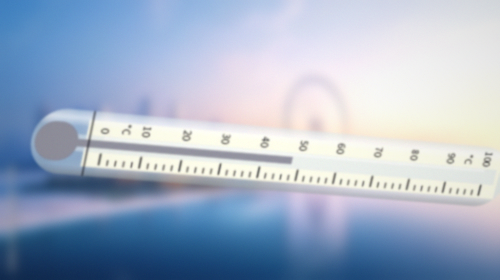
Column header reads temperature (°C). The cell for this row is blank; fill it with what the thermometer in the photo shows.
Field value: 48 °C
